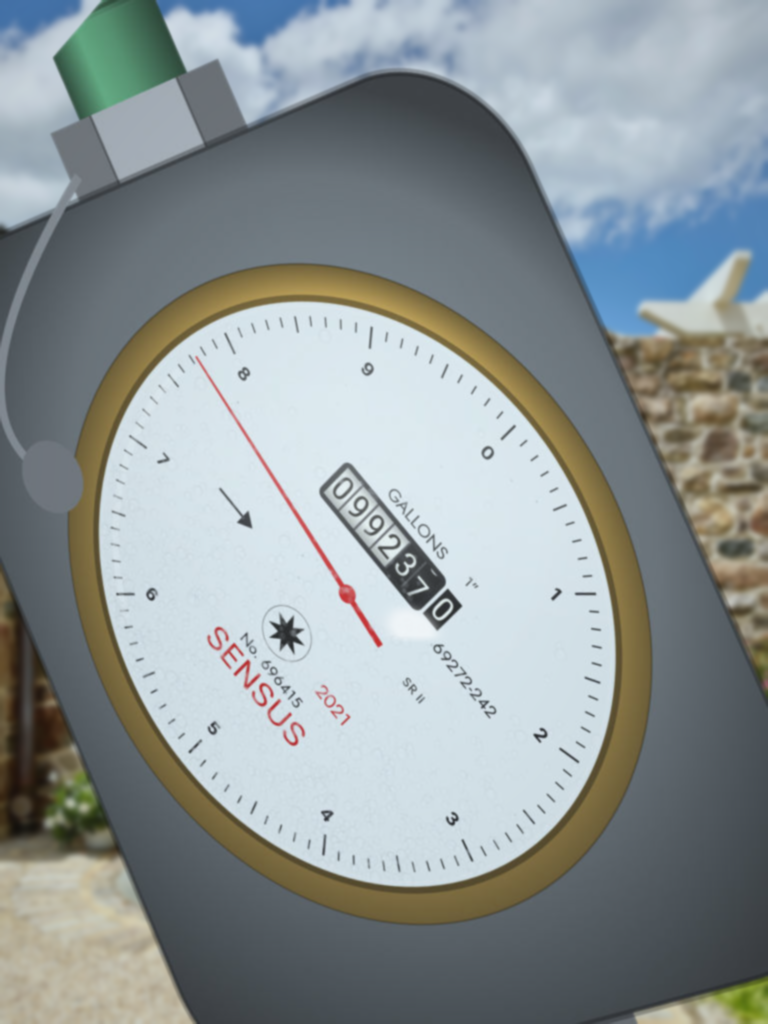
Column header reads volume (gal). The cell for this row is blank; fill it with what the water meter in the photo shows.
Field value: 992367.7 gal
